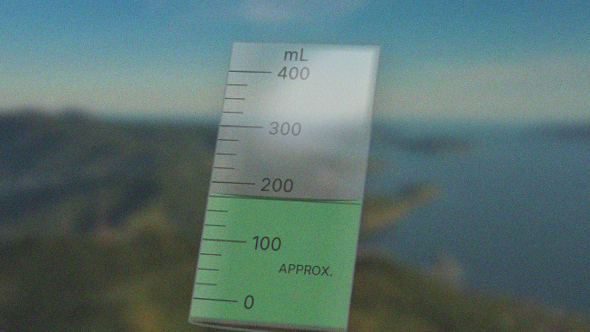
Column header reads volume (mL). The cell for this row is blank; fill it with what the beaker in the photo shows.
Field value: 175 mL
